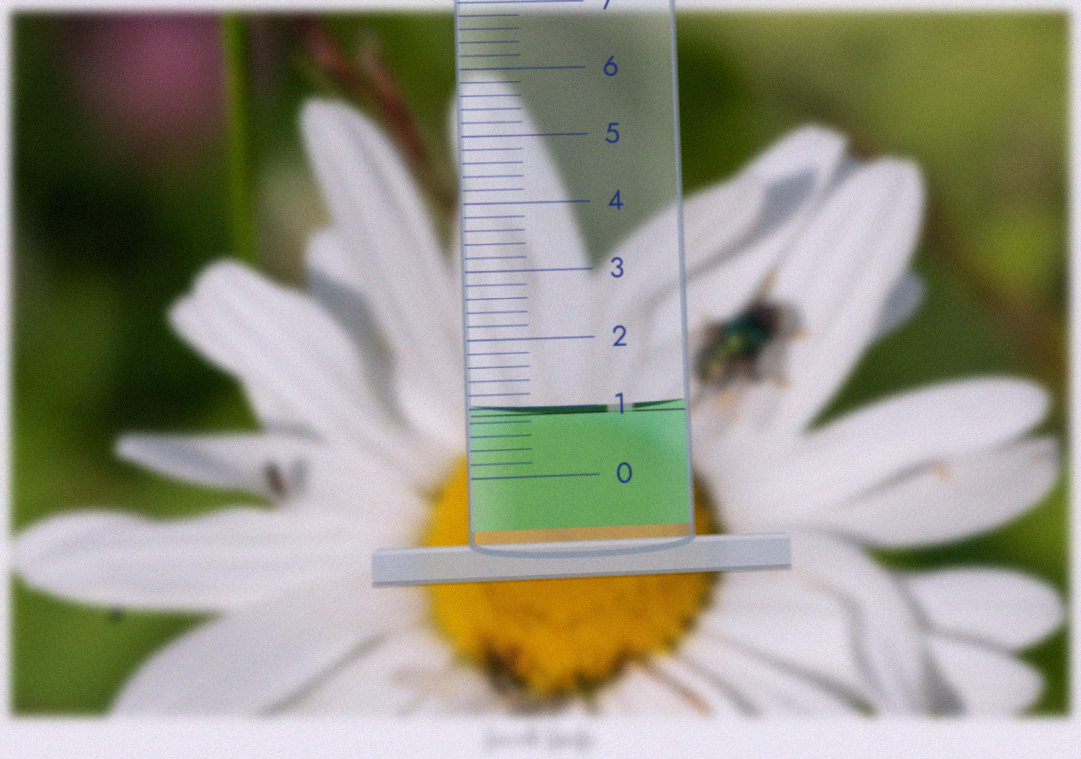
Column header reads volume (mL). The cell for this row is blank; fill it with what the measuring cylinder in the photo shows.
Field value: 0.9 mL
